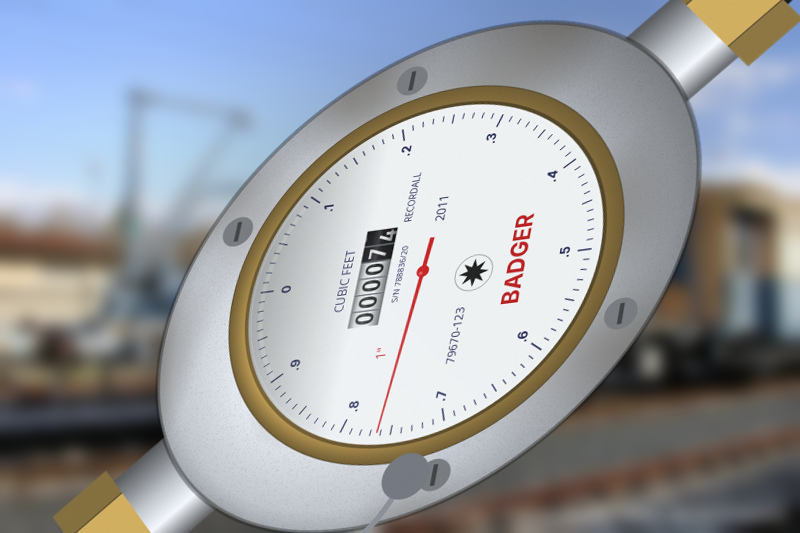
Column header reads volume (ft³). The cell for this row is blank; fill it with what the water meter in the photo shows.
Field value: 73.76 ft³
